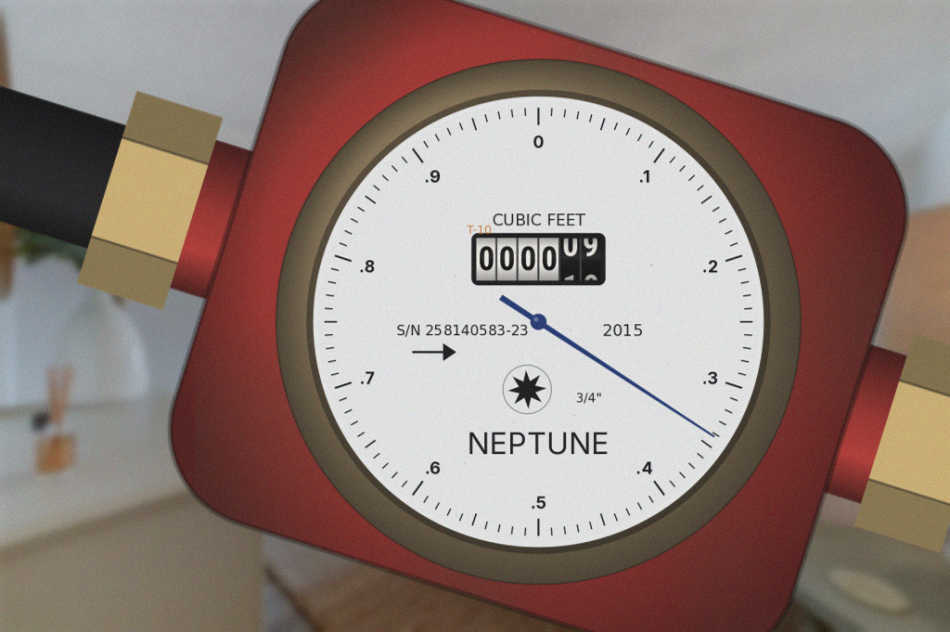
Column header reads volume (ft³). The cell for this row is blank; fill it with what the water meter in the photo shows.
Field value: 9.34 ft³
